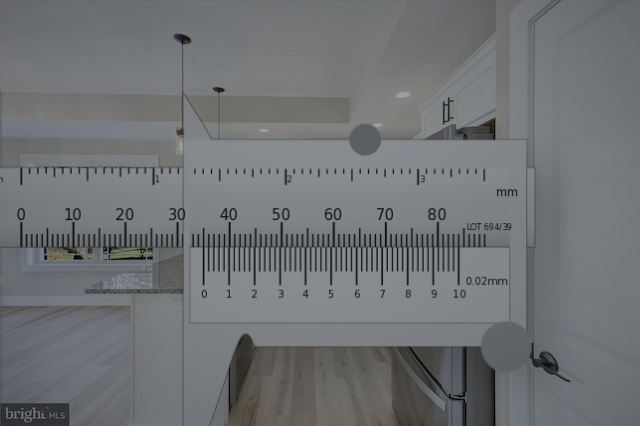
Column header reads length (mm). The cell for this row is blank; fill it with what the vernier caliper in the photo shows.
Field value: 35.0 mm
